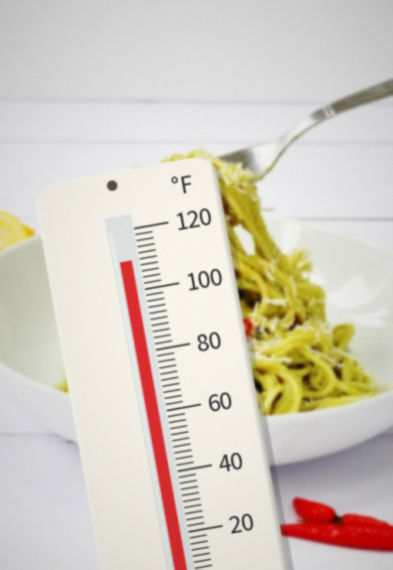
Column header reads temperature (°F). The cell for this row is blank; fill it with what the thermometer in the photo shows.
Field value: 110 °F
